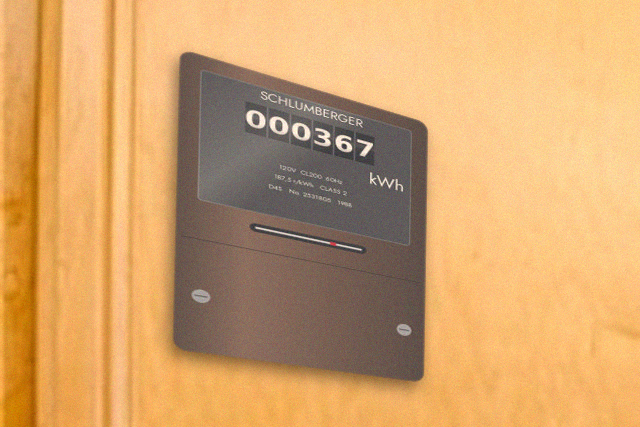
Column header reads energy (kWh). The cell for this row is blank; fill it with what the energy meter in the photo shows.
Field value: 367 kWh
